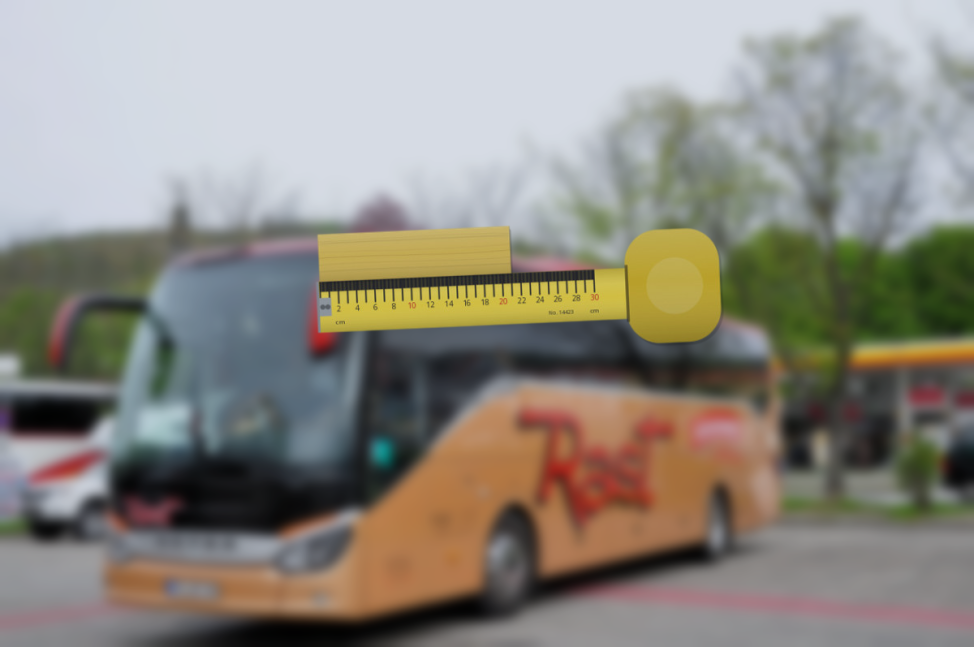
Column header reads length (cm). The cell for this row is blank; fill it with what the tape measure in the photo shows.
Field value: 21 cm
